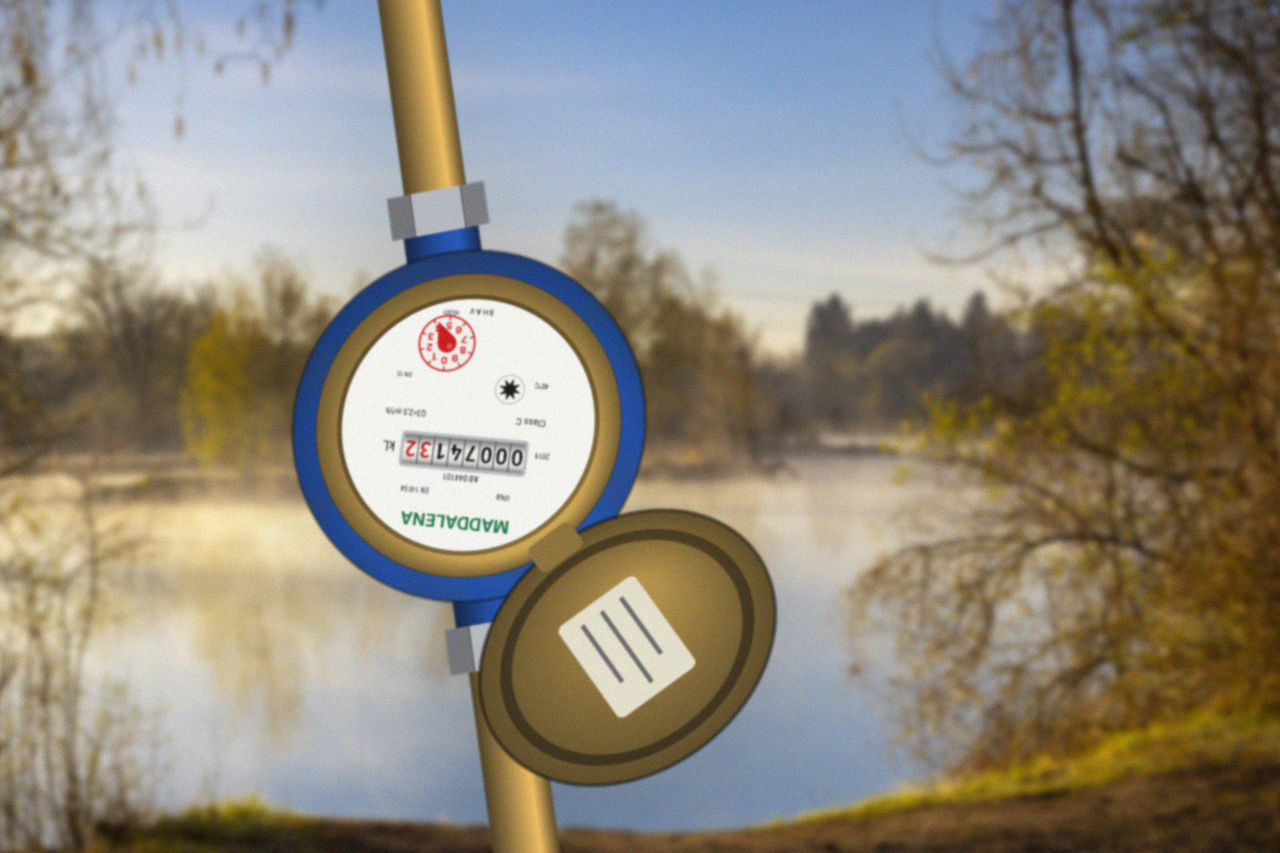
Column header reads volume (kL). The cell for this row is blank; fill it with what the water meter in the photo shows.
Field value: 741.324 kL
